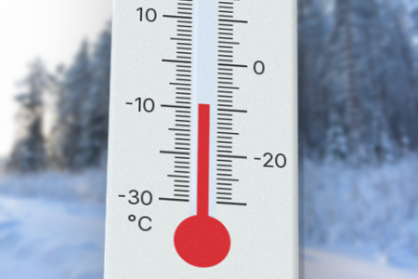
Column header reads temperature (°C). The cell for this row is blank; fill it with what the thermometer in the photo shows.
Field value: -9 °C
